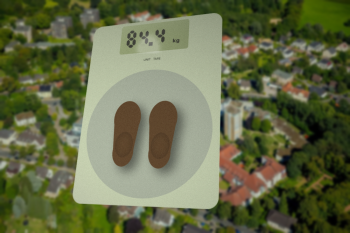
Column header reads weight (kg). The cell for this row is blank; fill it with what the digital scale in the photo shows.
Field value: 84.4 kg
